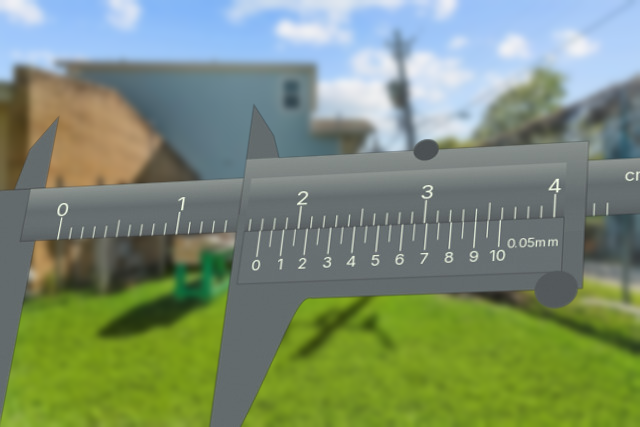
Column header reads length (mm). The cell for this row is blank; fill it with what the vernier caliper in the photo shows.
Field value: 16.9 mm
